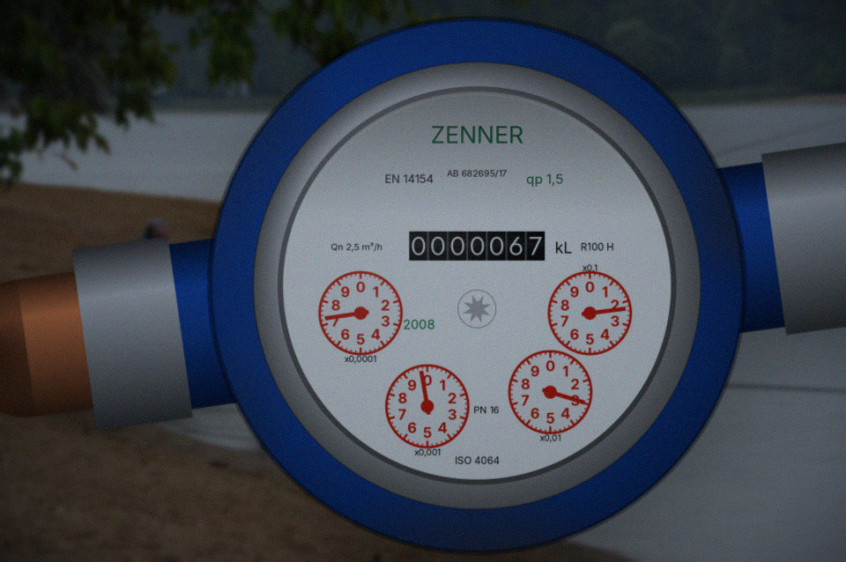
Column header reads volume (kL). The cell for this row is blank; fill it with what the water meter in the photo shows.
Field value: 67.2297 kL
